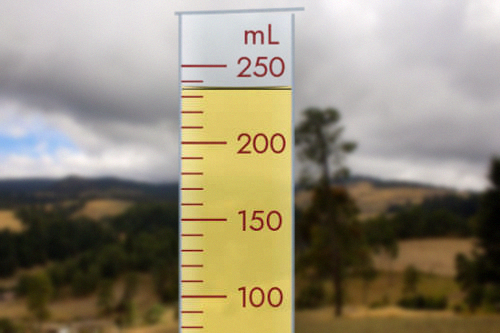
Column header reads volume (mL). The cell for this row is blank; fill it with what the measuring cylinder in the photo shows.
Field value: 235 mL
